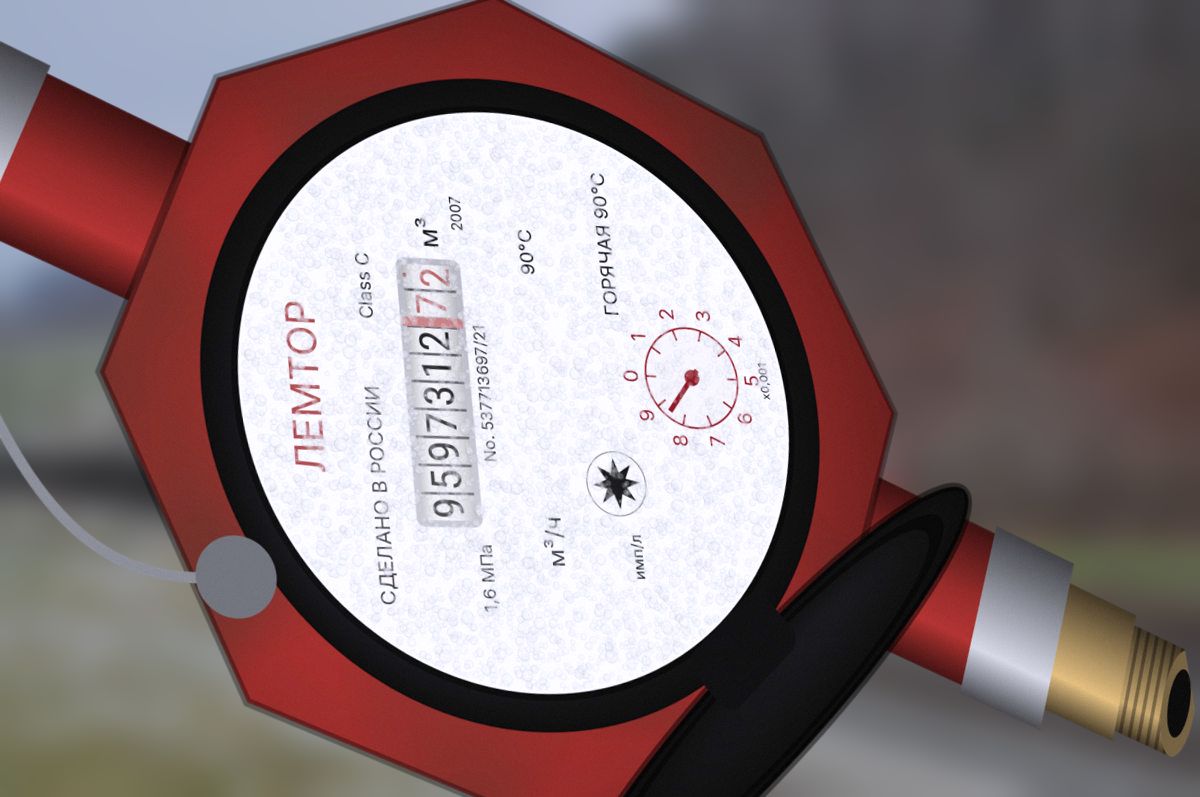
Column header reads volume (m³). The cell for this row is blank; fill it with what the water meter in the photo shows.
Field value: 9597312.718 m³
